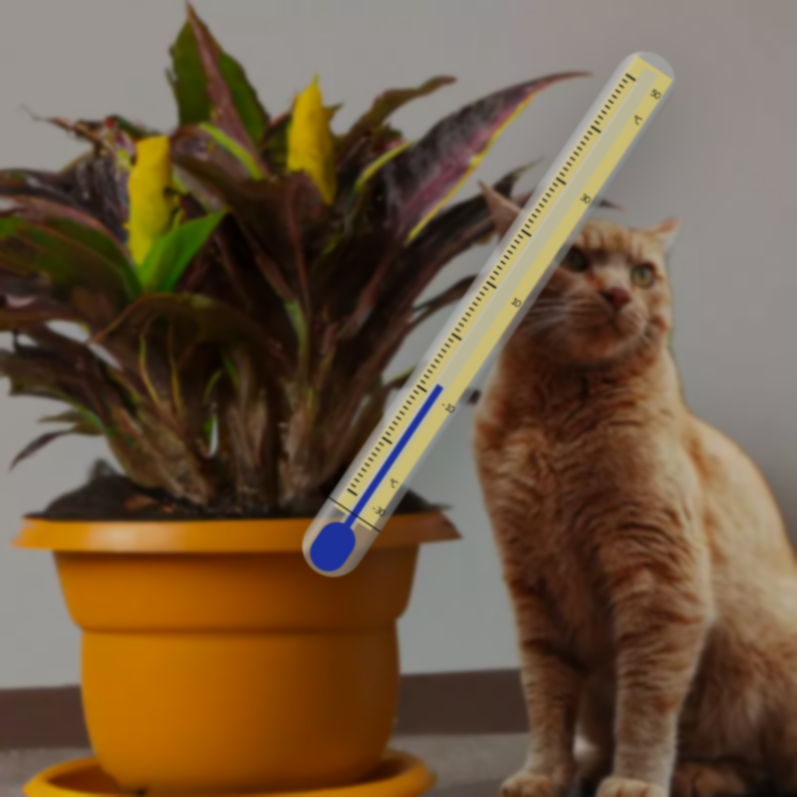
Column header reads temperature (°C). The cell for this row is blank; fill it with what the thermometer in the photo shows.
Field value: -8 °C
